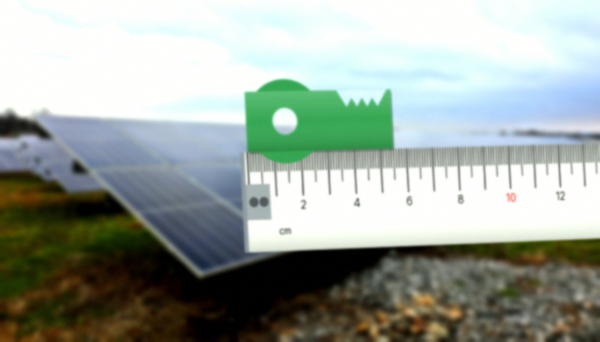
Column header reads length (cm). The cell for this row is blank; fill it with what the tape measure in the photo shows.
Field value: 5.5 cm
